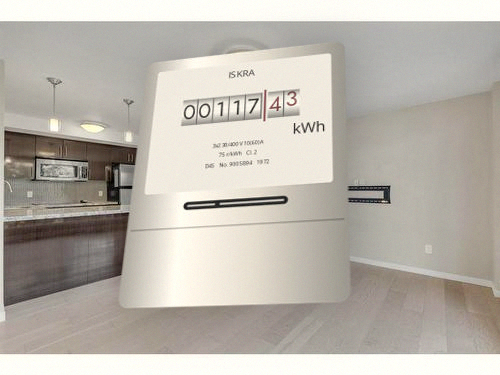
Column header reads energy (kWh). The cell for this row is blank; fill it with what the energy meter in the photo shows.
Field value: 117.43 kWh
